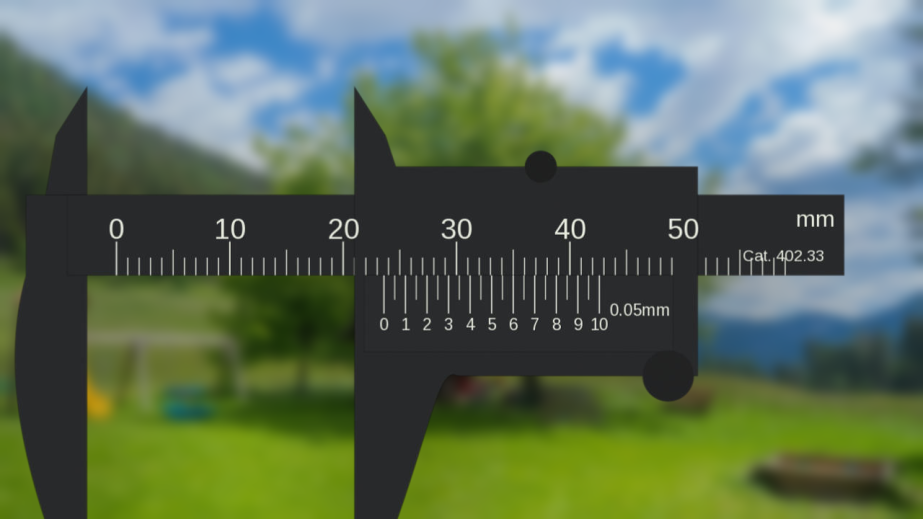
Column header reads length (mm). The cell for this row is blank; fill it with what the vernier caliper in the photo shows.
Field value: 23.6 mm
